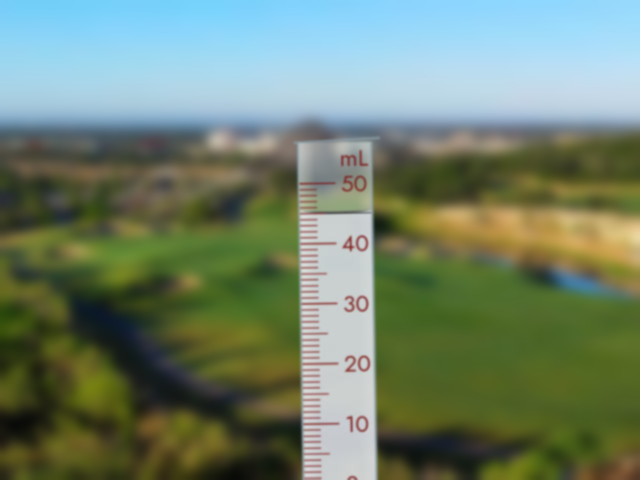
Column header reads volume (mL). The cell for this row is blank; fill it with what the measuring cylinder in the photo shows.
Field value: 45 mL
